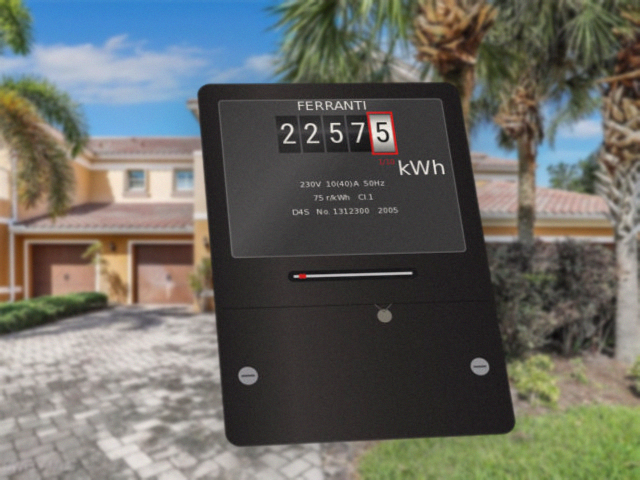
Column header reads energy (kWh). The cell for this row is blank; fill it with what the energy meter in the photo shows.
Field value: 2257.5 kWh
